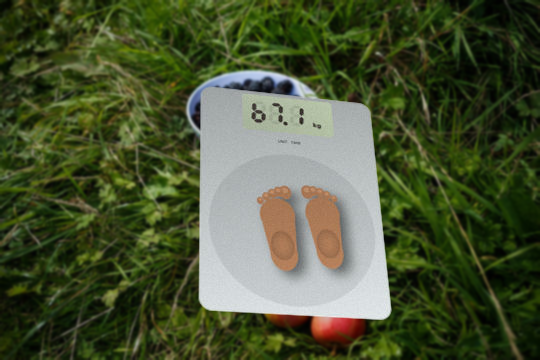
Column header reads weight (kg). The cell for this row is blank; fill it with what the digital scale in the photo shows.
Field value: 67.1 kg
